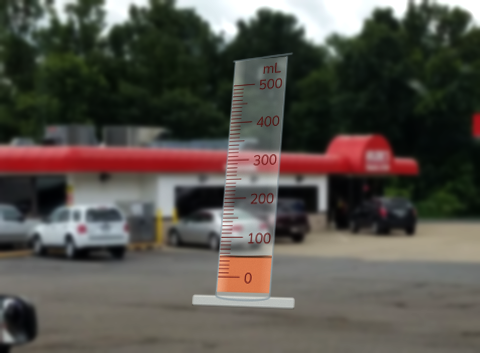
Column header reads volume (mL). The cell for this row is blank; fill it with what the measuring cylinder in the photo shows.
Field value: 50 mL
